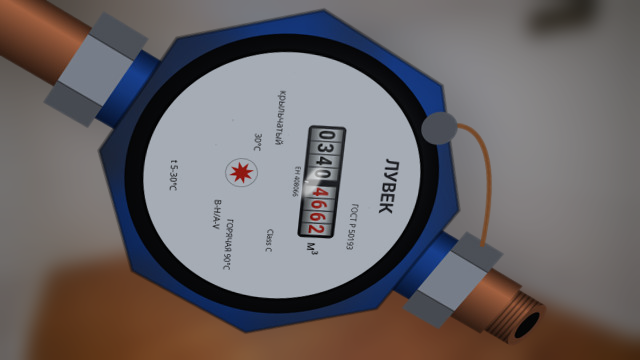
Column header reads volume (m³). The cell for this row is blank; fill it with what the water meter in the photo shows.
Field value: 340.4662 m³
